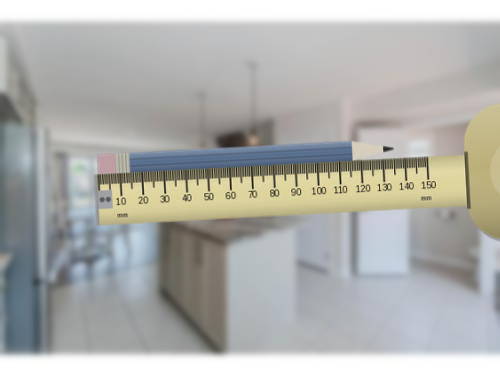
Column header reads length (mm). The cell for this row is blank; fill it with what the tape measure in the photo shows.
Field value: 135 mm
